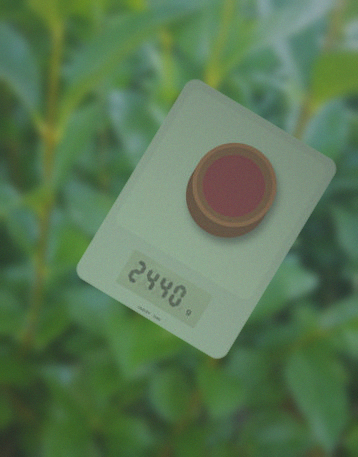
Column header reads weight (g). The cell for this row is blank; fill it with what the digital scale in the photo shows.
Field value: 2440 g
